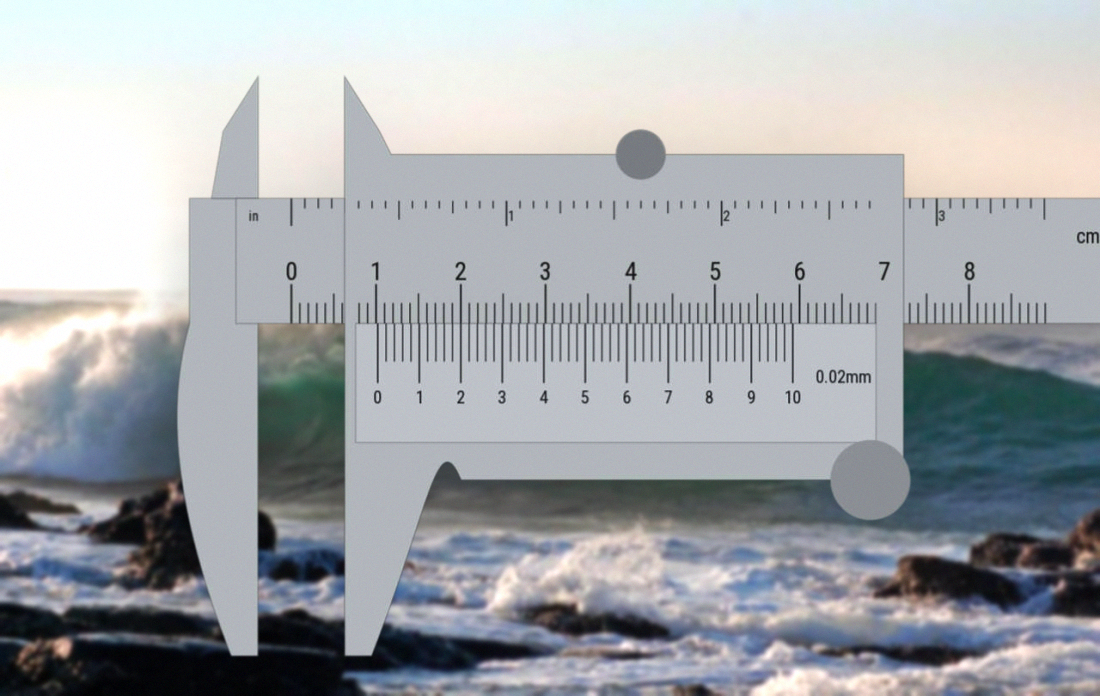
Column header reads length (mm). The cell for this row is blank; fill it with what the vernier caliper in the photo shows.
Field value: 10.2 mm
